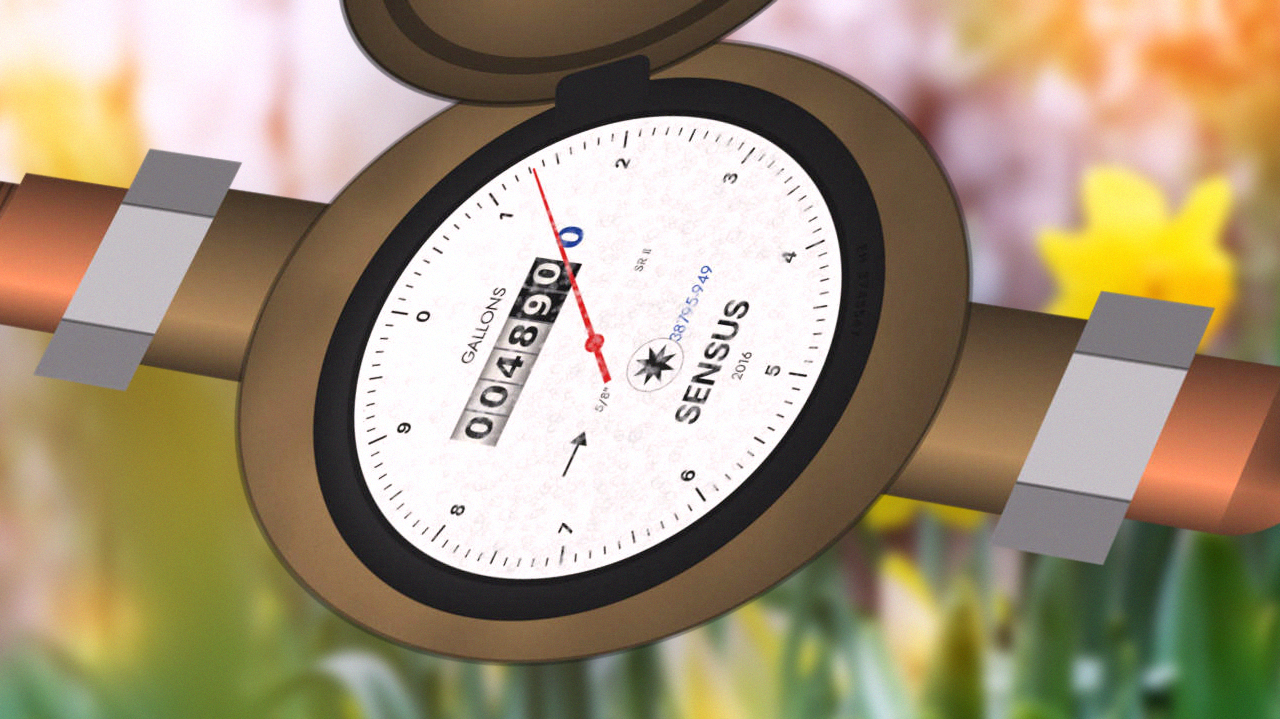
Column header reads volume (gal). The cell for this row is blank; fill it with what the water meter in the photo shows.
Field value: 48901.3 gal
